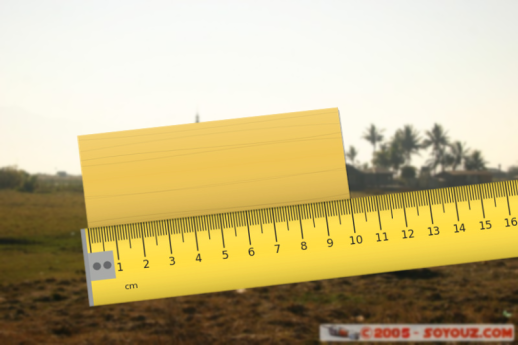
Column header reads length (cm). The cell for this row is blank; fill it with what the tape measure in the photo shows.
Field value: 10 cm
